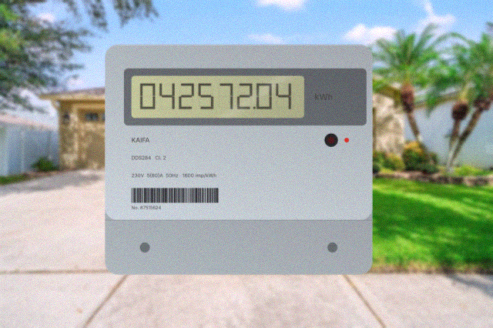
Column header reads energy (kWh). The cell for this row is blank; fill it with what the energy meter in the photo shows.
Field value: 42572.04 kWh
